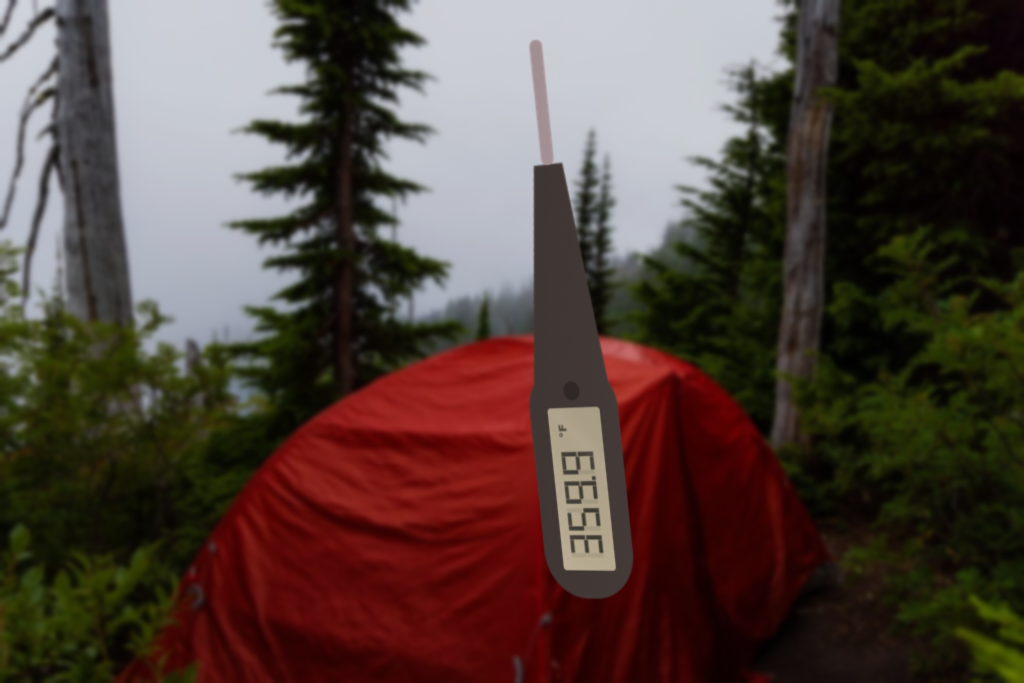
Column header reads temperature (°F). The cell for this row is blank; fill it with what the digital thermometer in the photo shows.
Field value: 359.9 °F
